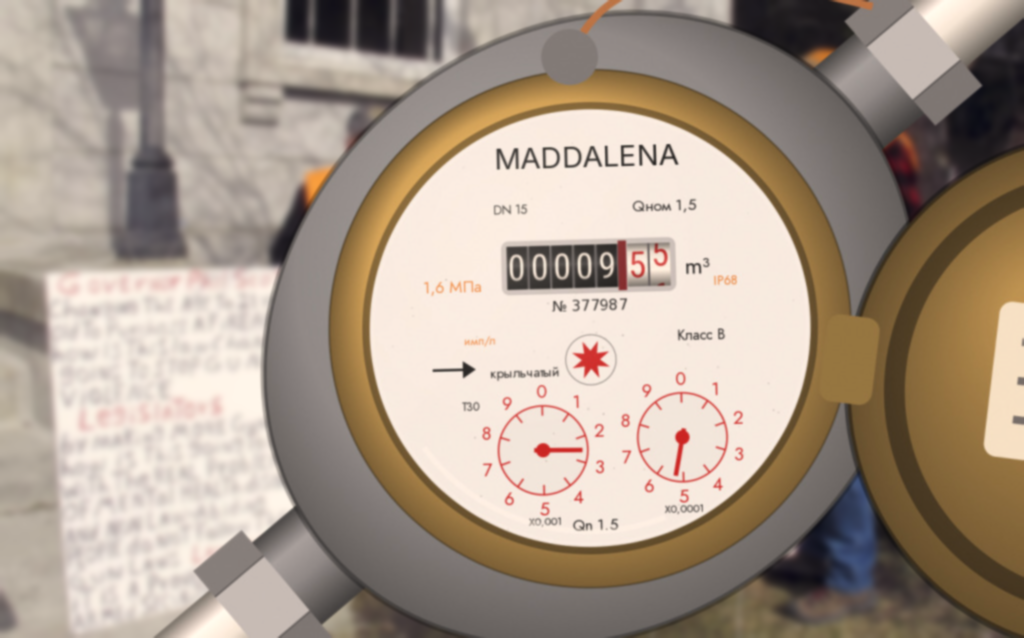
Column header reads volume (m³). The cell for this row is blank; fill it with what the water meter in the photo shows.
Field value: 9.5525 m³
